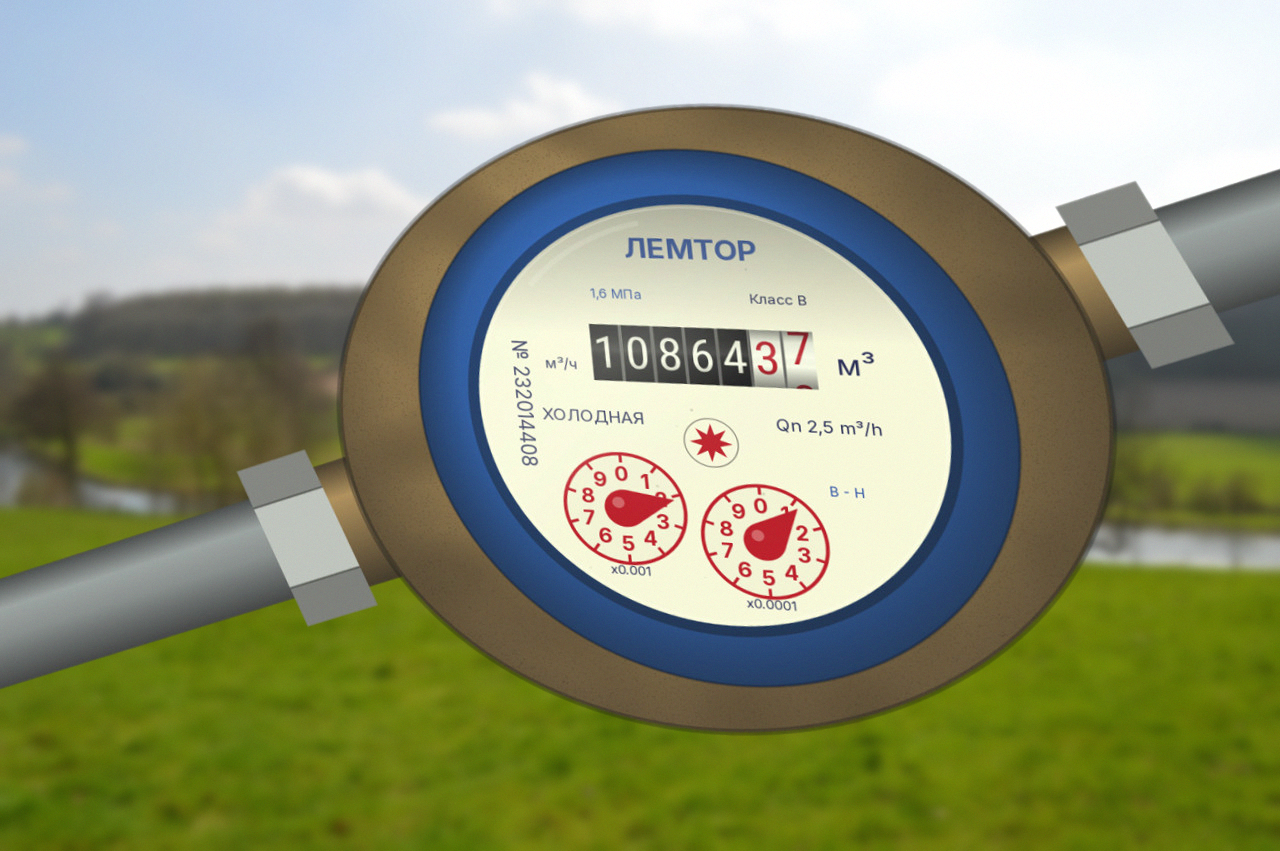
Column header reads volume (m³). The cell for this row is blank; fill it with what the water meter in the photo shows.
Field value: 10864.3721 m³
